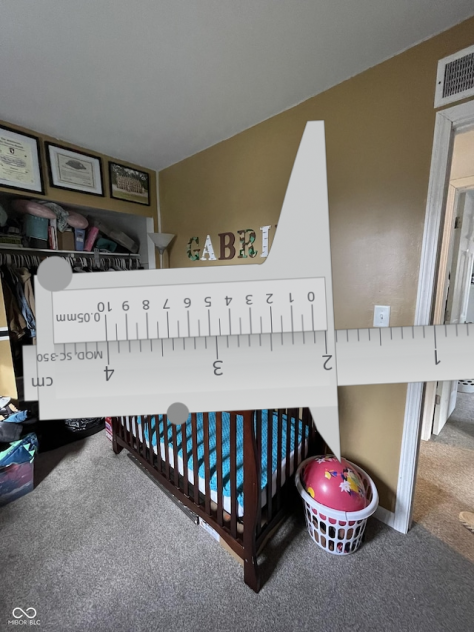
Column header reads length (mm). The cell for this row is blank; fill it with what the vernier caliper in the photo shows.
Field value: 21.1 mm
